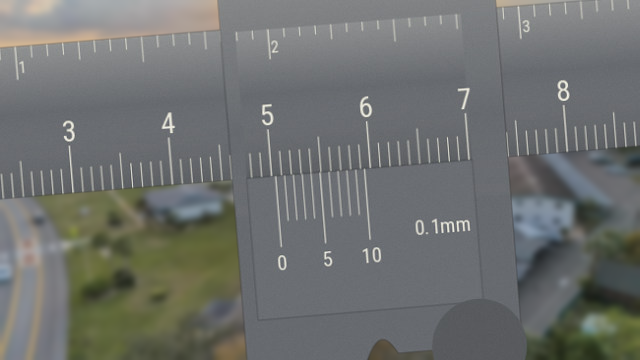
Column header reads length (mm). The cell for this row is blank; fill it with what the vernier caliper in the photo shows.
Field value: 50.4 mm
